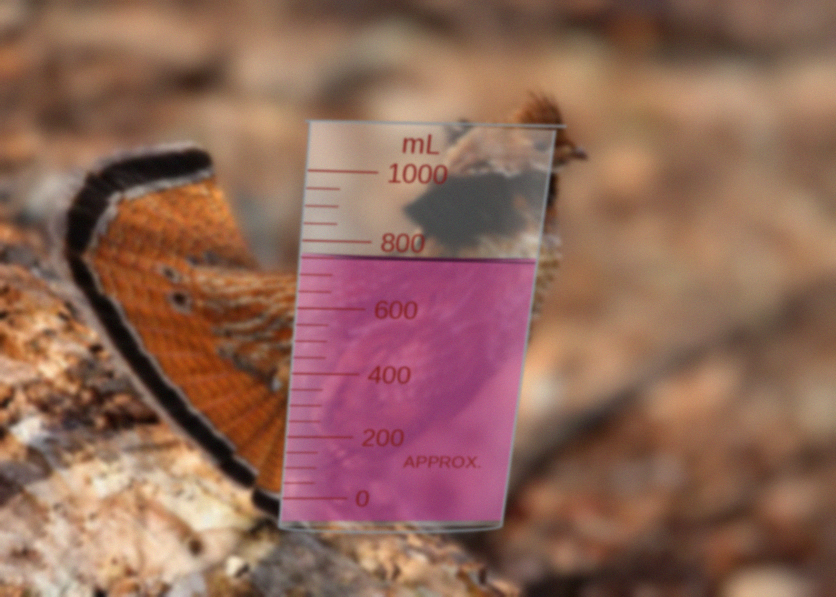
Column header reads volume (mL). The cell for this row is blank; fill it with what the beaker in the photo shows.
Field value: 750 mL
